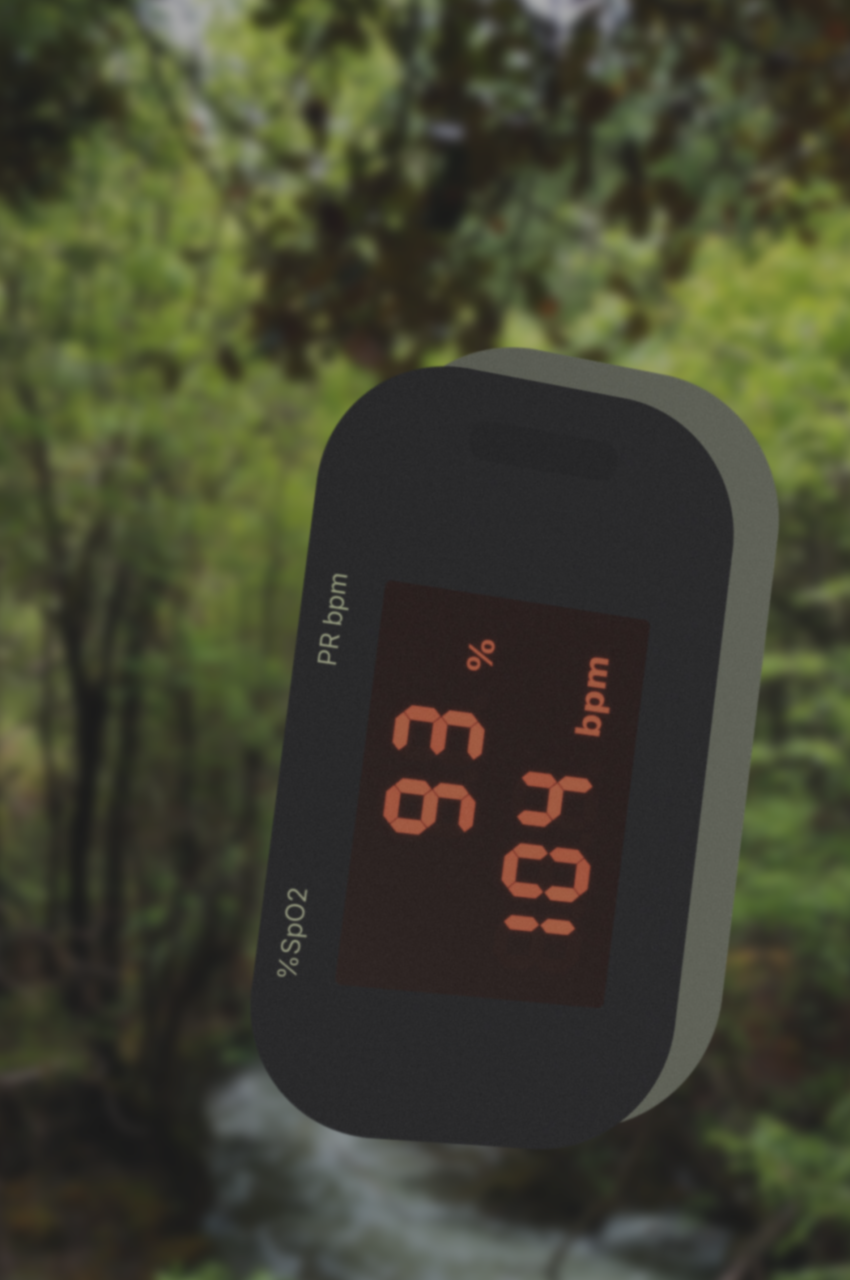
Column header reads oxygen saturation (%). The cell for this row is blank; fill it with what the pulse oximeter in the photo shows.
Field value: 93 %
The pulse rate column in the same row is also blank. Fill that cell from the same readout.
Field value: 104 bpm
